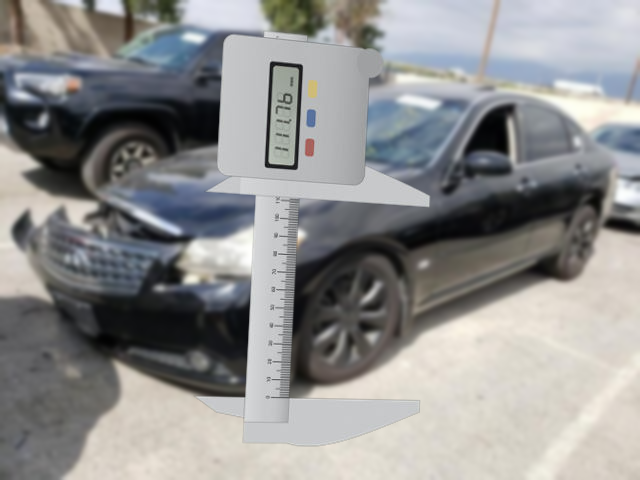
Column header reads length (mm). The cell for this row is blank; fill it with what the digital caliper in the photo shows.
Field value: 111.76 mm
